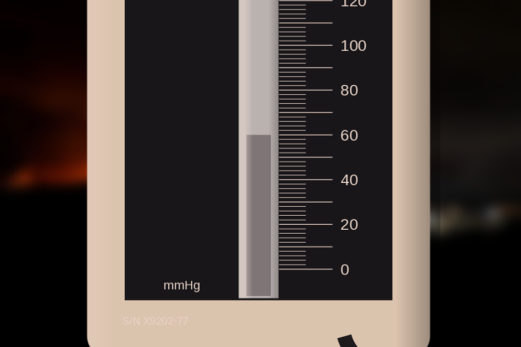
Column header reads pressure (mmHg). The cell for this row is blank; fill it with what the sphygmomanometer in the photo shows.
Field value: 60 mmHg
